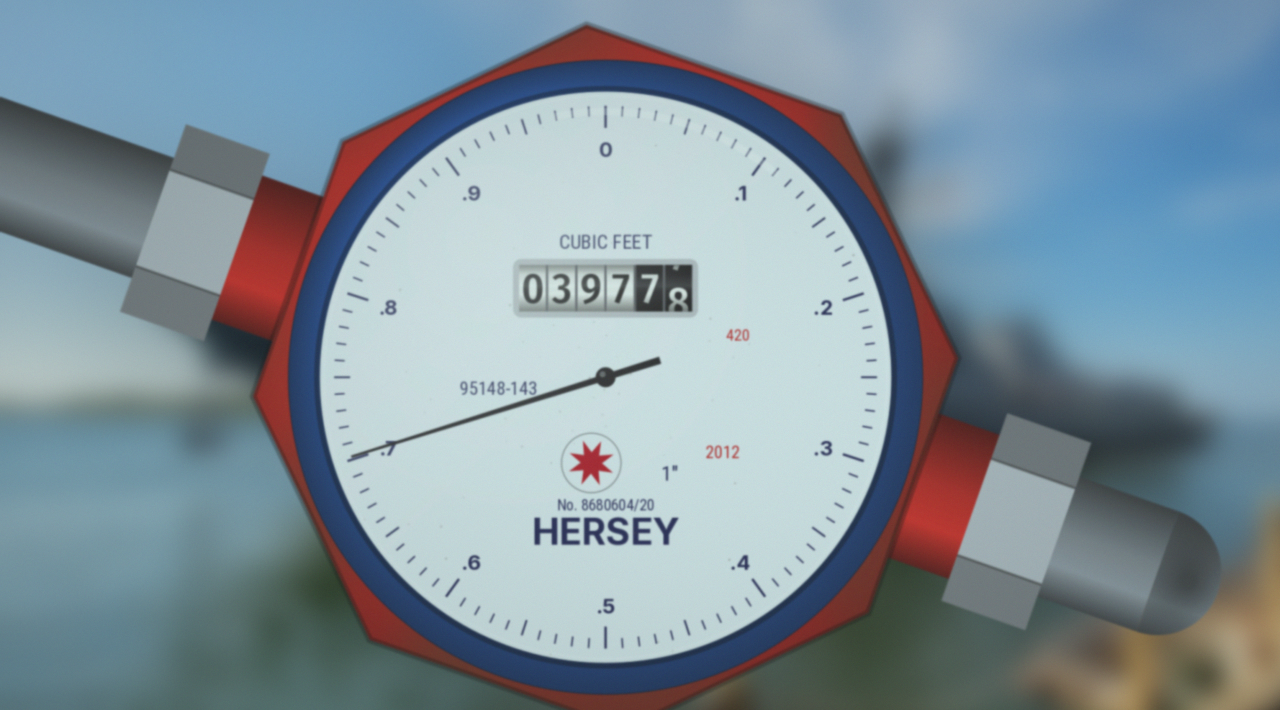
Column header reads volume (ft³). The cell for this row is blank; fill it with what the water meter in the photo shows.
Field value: 39777.70 ft³
